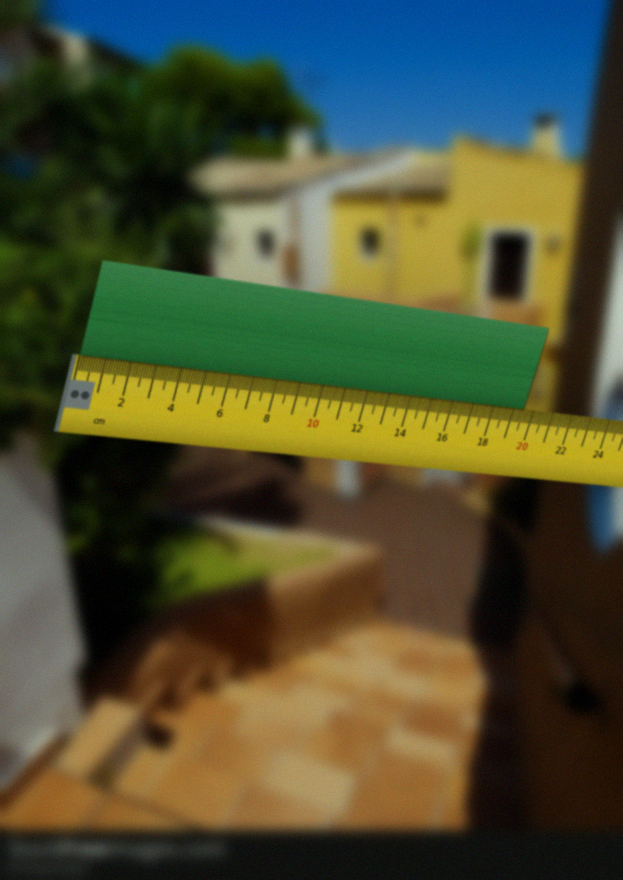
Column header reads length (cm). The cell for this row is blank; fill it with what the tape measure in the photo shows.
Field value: 19.5 cm
